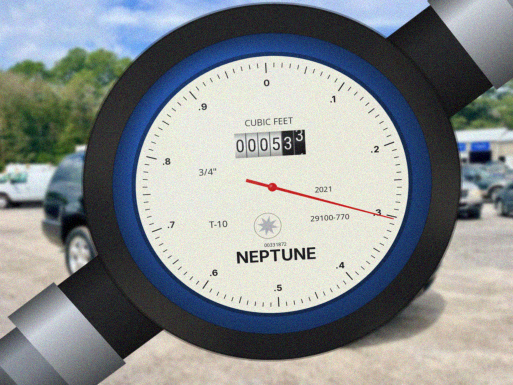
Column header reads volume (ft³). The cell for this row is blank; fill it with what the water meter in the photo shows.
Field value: 533.30 ft³
